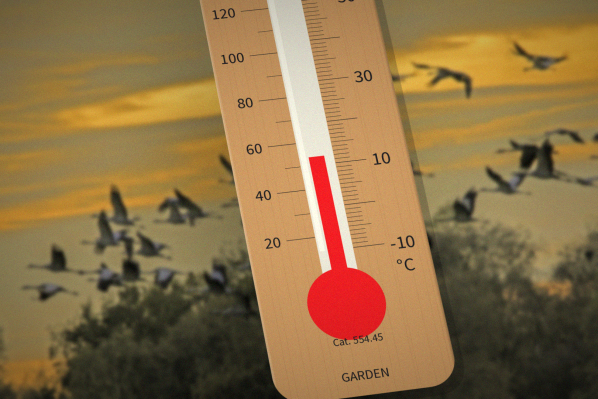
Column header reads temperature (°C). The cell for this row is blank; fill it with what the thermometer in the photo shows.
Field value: 12 °C
